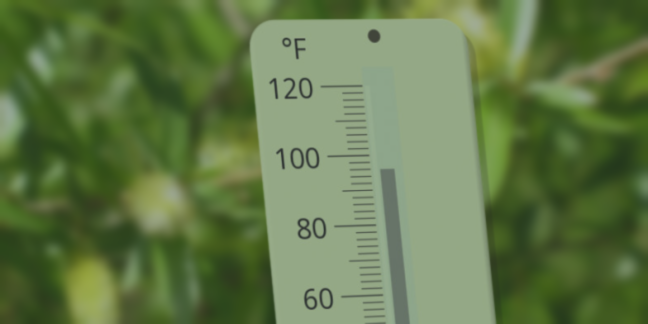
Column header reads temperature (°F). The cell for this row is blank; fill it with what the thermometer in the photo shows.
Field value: 96 °F
